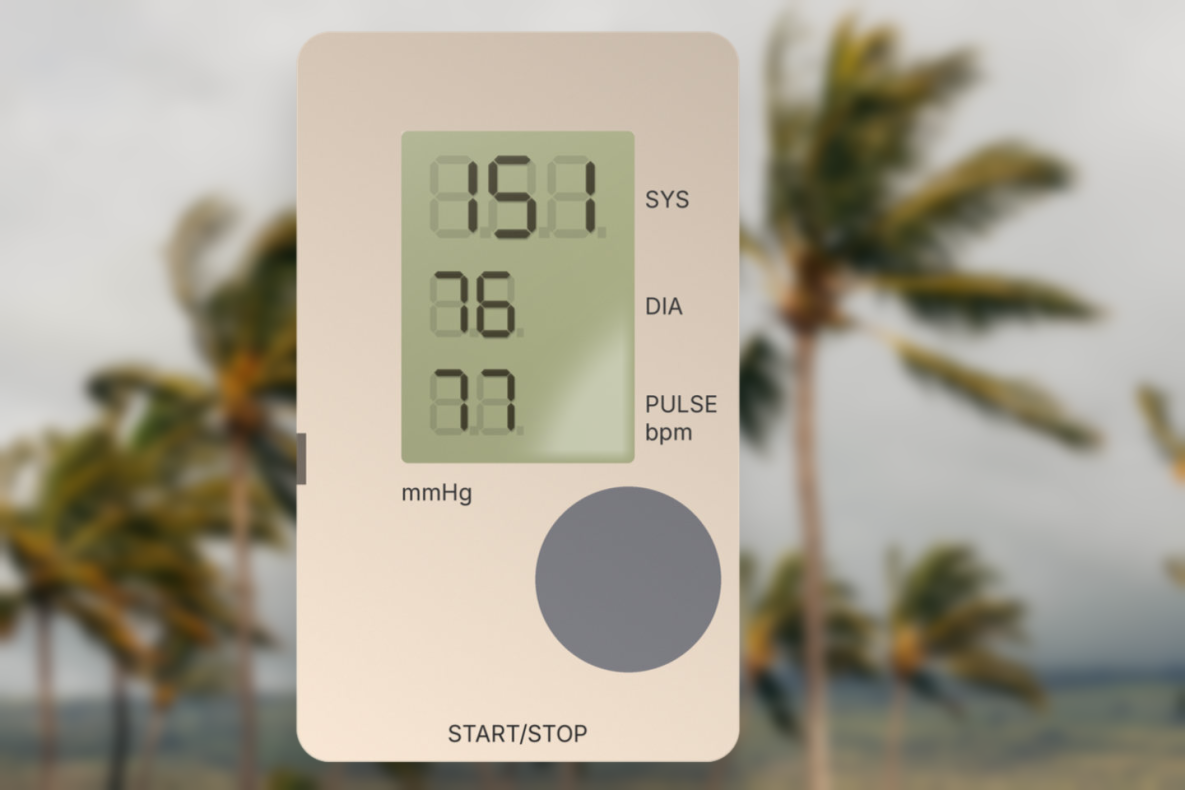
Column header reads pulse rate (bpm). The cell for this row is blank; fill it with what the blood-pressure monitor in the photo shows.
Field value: 77 bpm
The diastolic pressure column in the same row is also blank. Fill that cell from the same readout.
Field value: 76 mmHg
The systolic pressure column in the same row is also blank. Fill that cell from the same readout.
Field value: 151 mmHg
